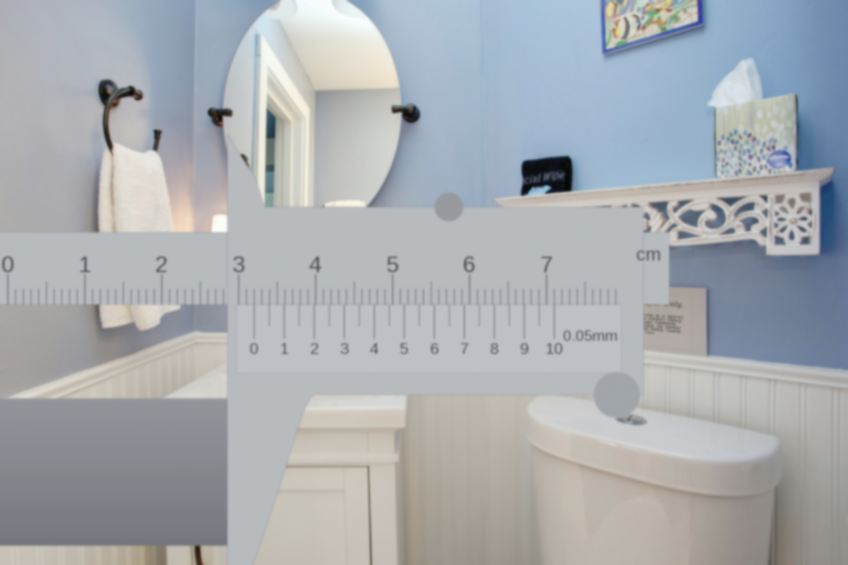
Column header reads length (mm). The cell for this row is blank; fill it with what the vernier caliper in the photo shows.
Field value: 32.0 mm
